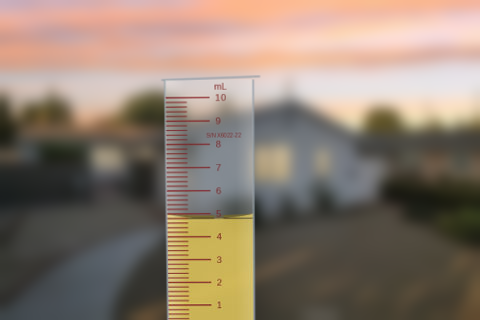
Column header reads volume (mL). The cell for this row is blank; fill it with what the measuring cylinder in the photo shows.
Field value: 4.8 mL
